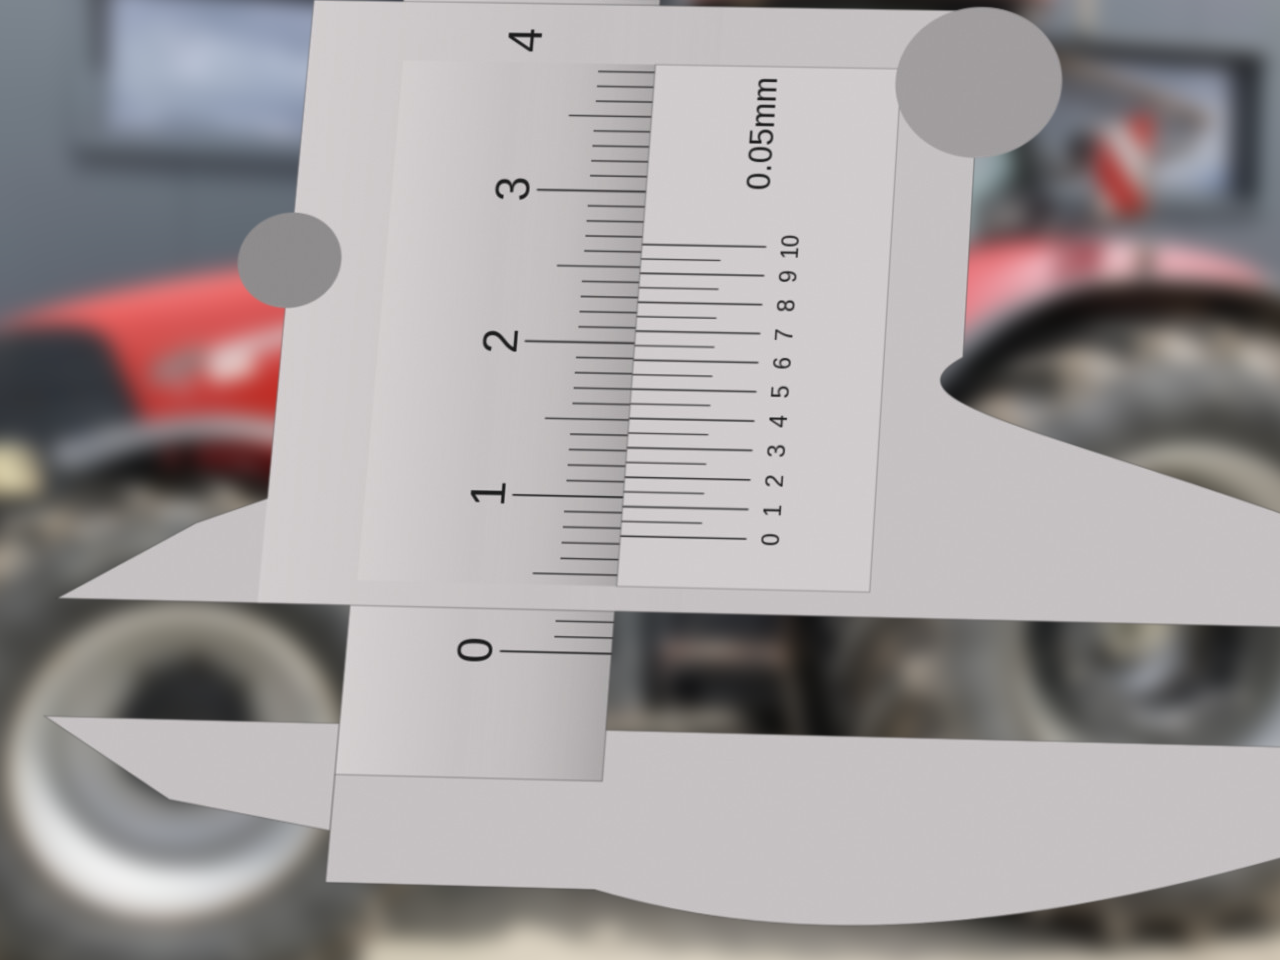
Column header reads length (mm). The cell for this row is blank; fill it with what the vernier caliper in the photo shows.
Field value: 7.5 mm
